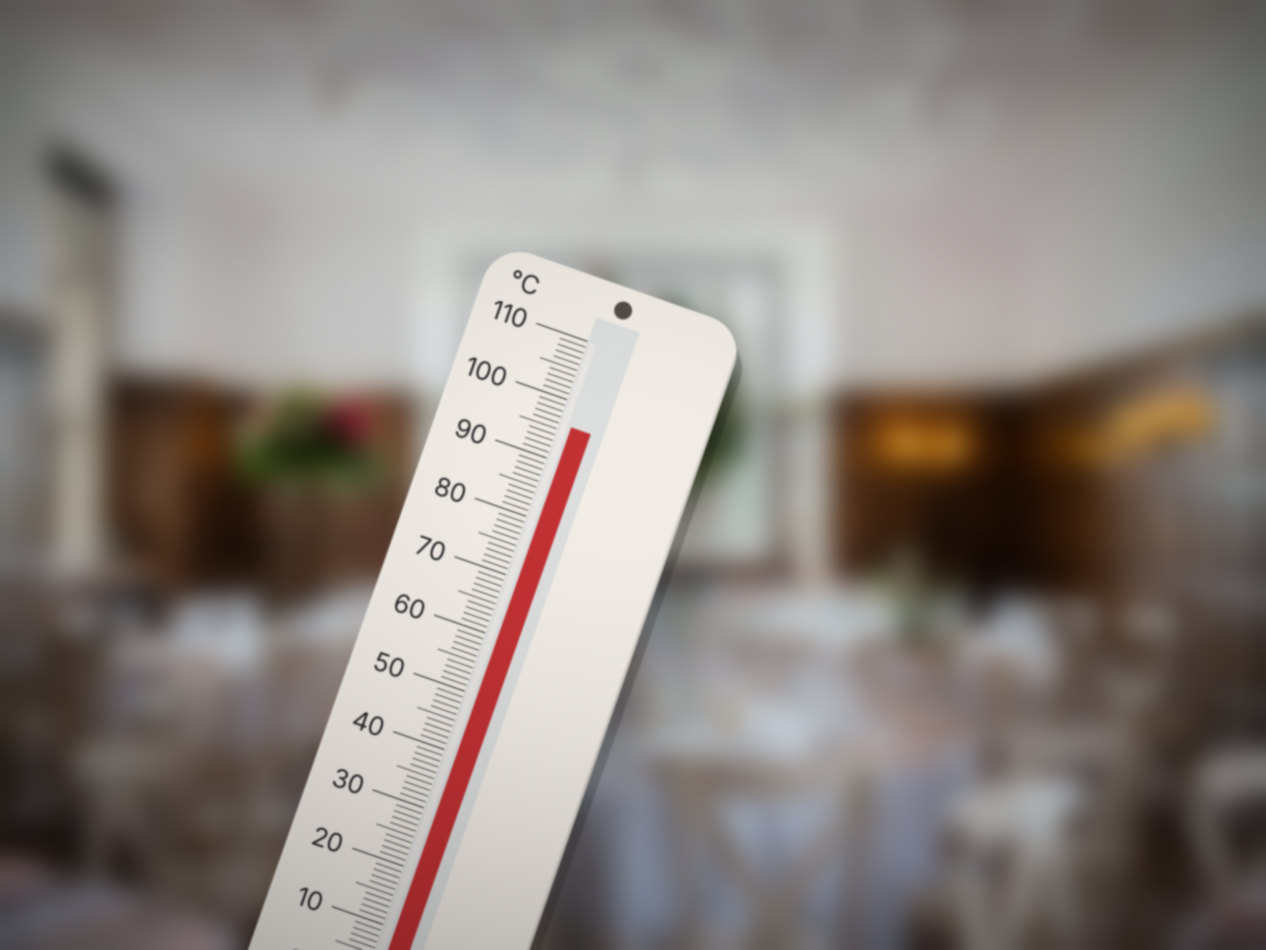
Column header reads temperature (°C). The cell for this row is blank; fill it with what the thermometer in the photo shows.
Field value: 96 °C
